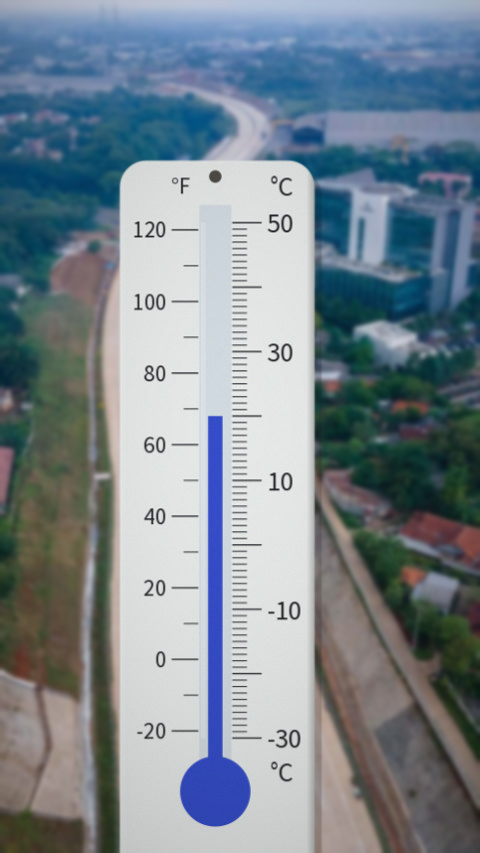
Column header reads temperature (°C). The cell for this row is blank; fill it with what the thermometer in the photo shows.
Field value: 20 °C
